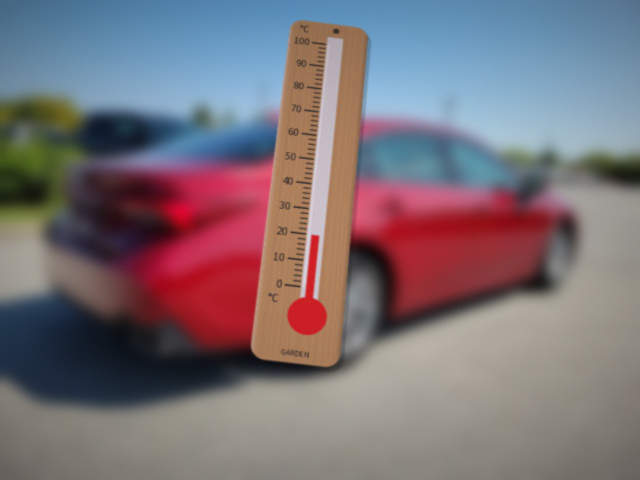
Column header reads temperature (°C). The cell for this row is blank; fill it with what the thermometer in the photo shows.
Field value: 20 °C
